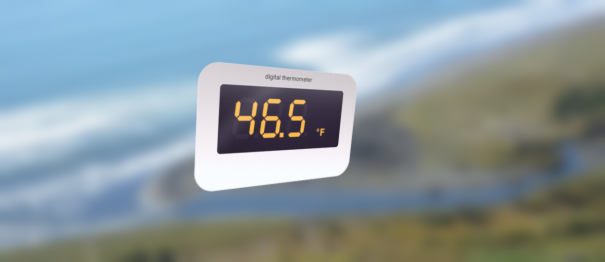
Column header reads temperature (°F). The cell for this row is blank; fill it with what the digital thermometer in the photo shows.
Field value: 46.5 °F
